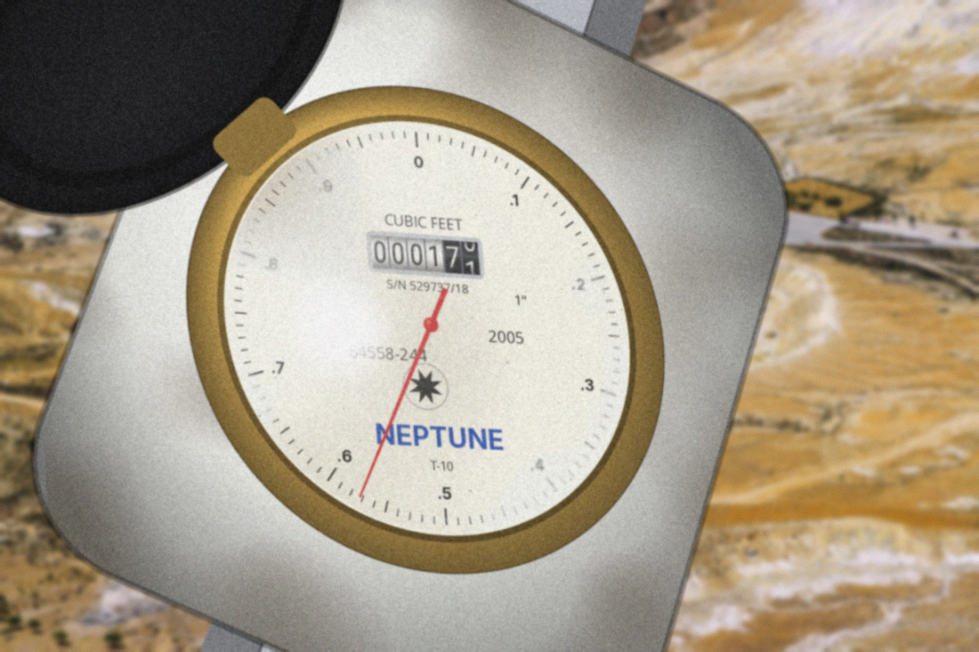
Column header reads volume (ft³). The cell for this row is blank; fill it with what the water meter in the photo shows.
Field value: 170.57 ft³
